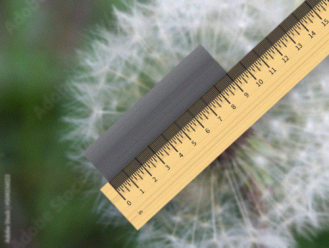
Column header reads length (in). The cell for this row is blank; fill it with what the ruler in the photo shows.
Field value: 9 in
